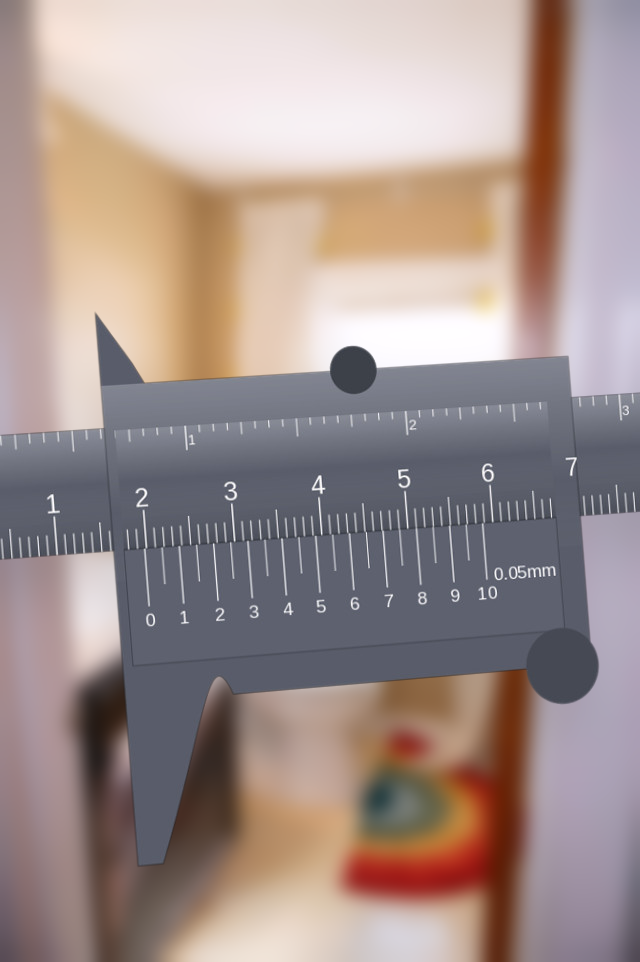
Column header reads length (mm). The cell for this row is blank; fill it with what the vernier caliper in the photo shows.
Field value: 19.8 mm
